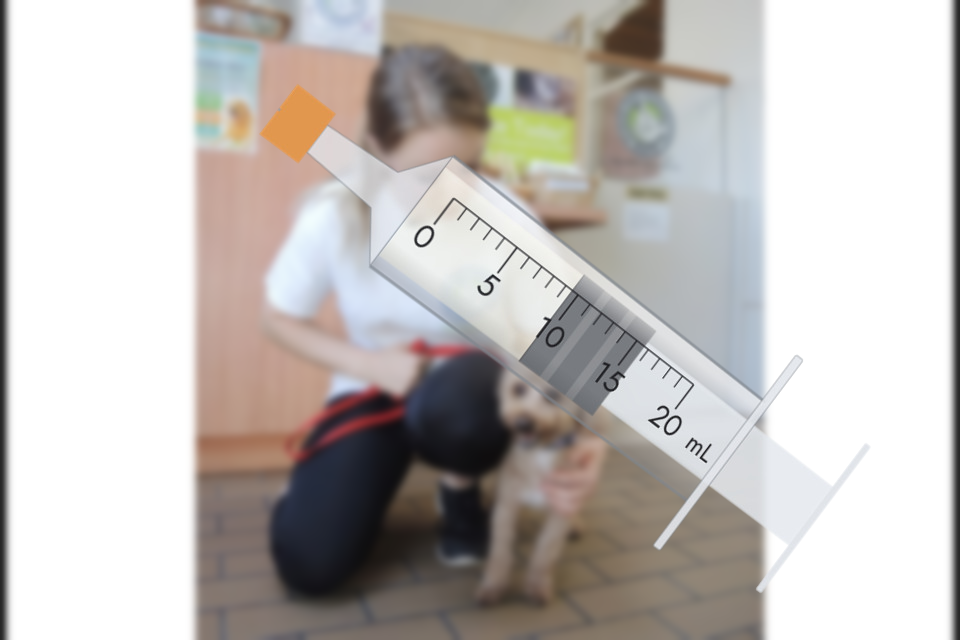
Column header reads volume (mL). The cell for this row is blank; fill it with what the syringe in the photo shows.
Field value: 9.5 mL
